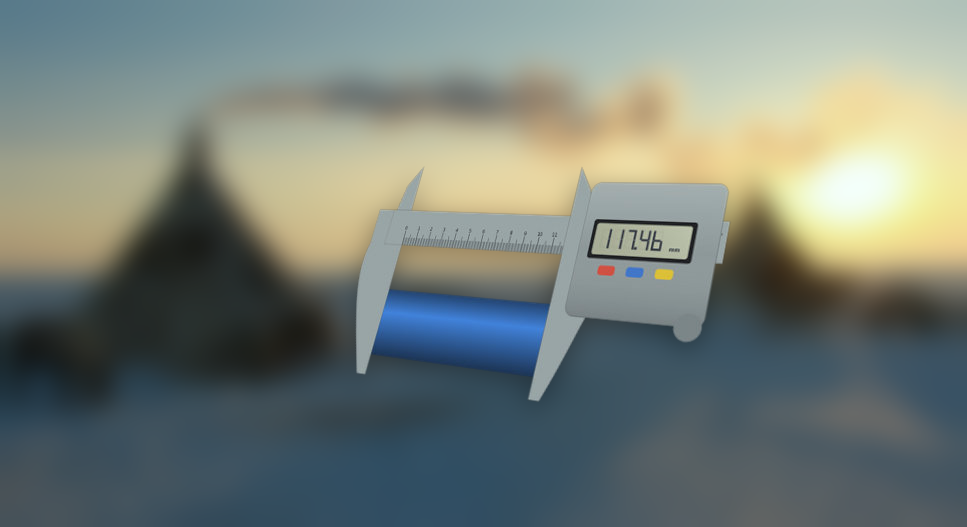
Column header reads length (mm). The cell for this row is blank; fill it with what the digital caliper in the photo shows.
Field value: 117.46 mm
